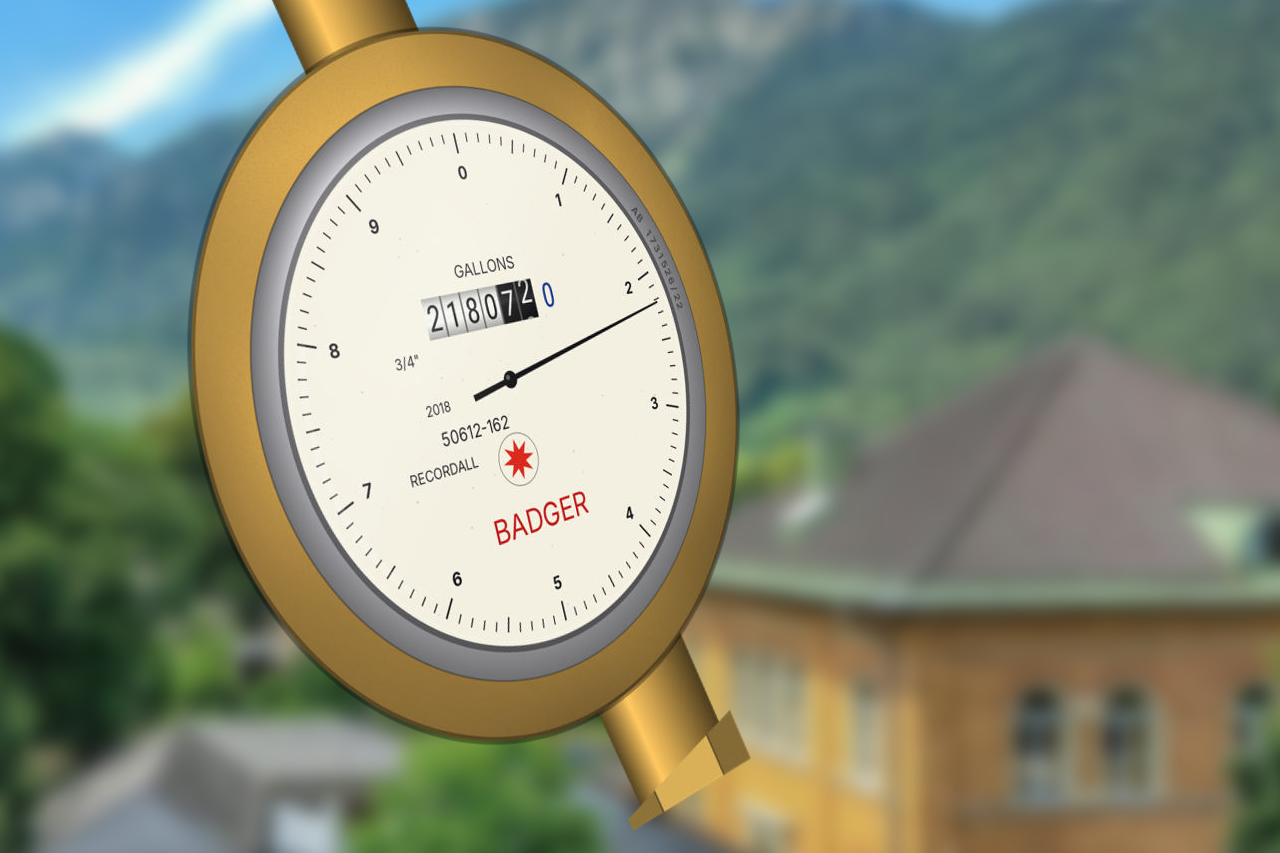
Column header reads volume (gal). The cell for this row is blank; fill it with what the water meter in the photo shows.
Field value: 2180722.2 gal
